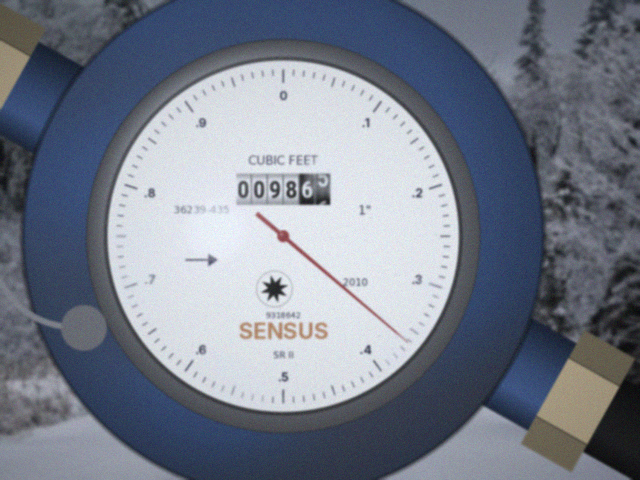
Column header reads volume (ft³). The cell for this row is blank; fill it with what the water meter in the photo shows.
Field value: 9865.36 ft³
